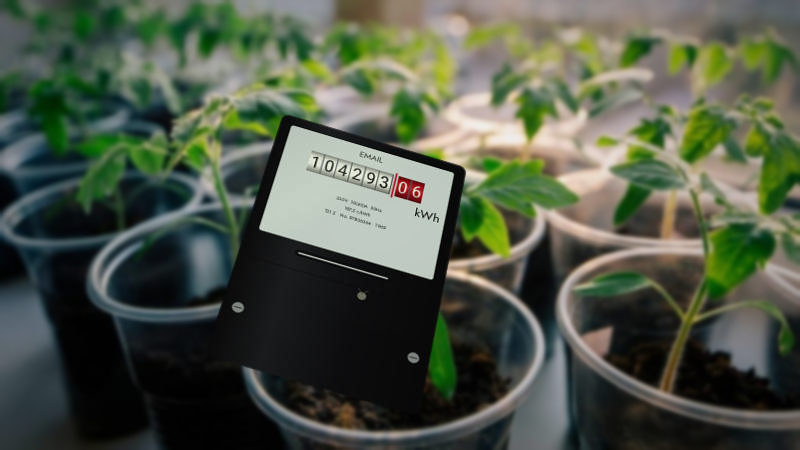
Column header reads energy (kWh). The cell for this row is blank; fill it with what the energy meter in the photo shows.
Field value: 104293.06 kWh
